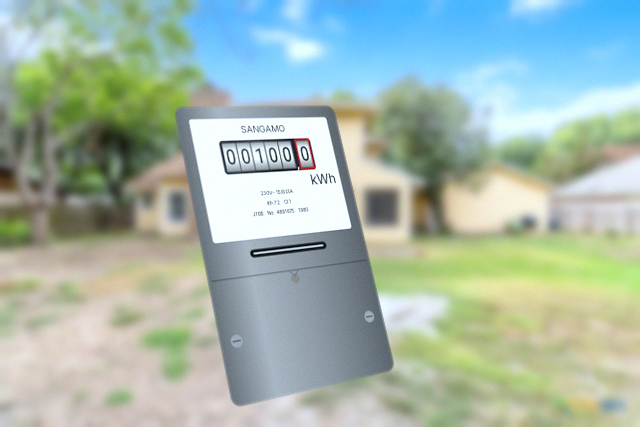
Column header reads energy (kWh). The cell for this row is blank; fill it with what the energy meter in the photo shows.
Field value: 100.0 kWh
